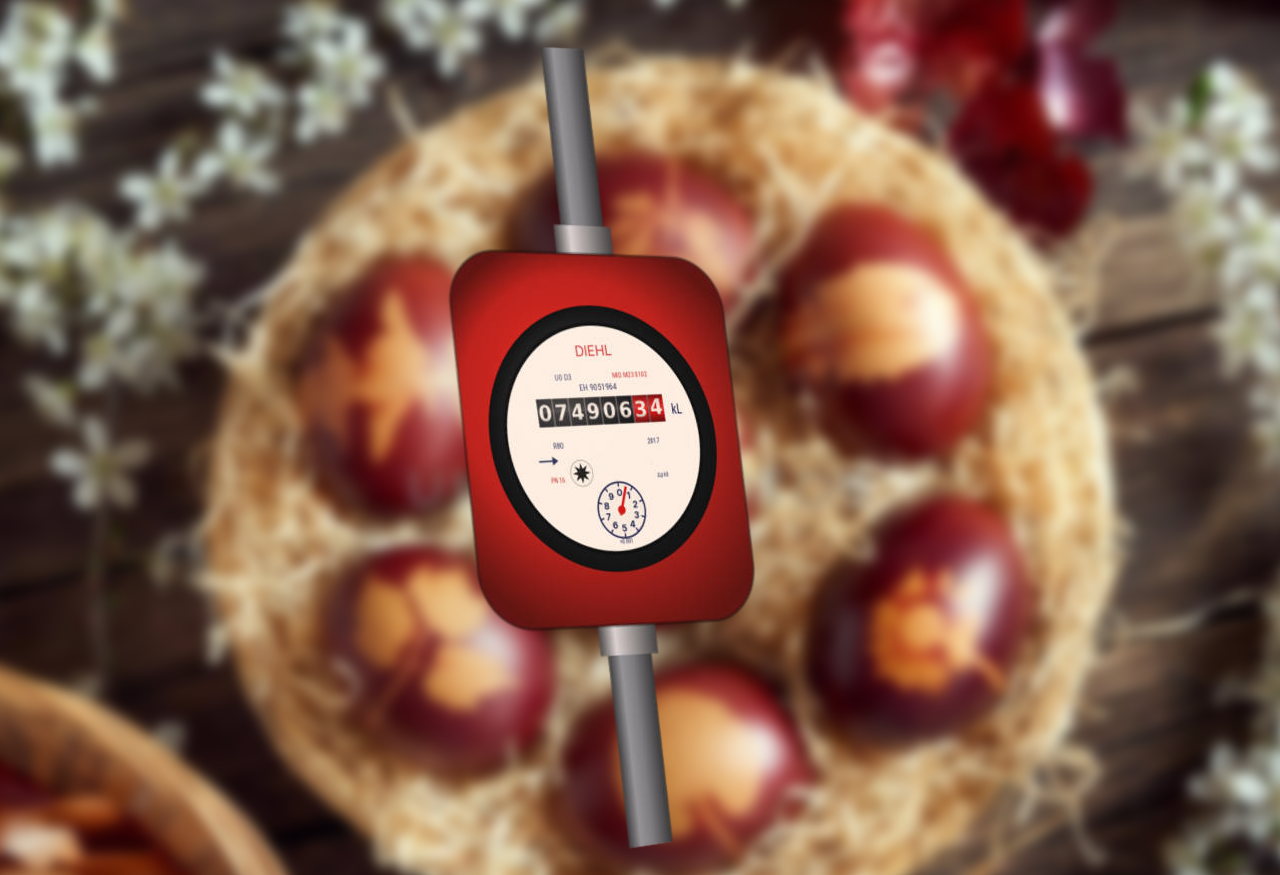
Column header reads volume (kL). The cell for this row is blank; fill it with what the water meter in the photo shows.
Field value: 74906.340 kL
